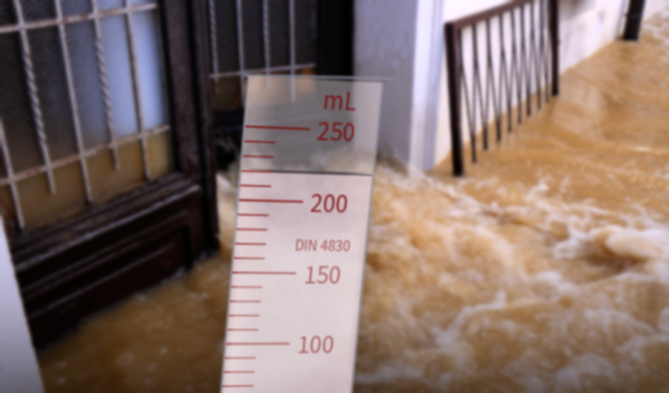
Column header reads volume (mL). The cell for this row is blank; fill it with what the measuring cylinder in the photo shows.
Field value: 220 mL
